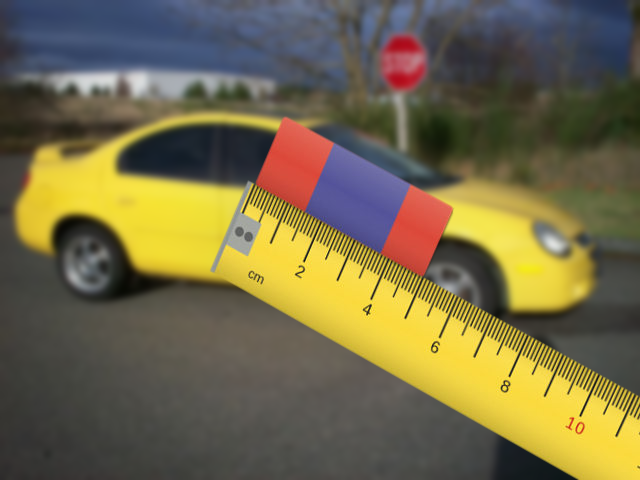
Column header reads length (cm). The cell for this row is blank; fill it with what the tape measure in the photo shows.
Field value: 5 cm
